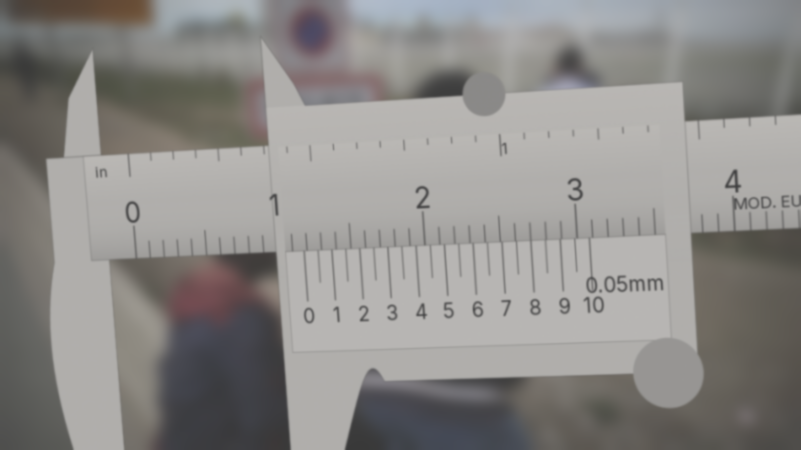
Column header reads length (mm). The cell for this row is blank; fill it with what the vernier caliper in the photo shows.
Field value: 11.8 mm
